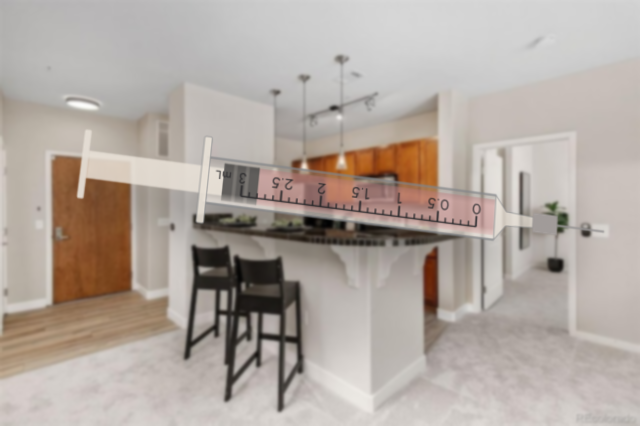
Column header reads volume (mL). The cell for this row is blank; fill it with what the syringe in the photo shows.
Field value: 2.8 mL
